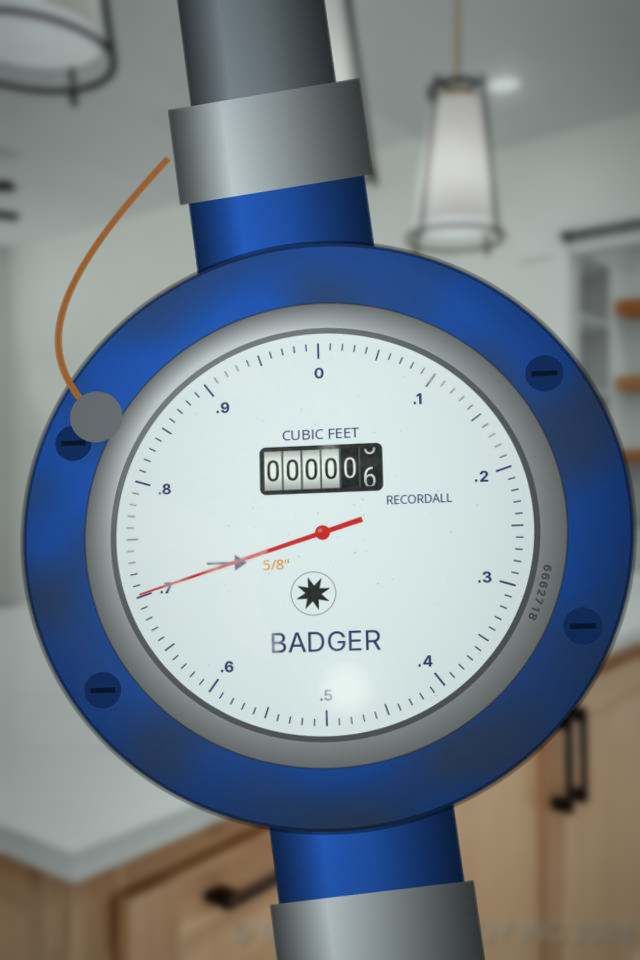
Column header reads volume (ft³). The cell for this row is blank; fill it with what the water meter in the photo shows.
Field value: 5.70 ft³
